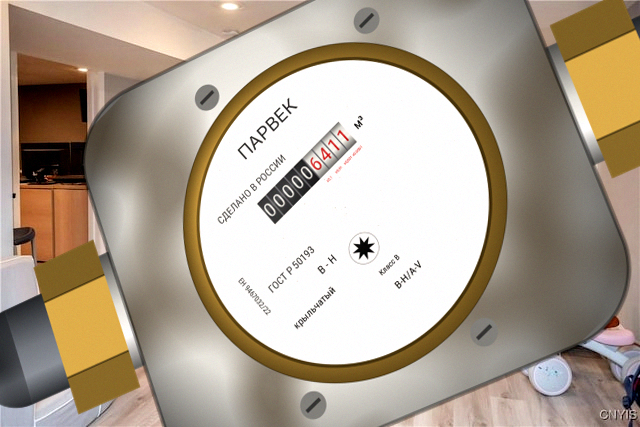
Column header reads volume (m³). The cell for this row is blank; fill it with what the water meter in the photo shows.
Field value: 0.6411 m³
